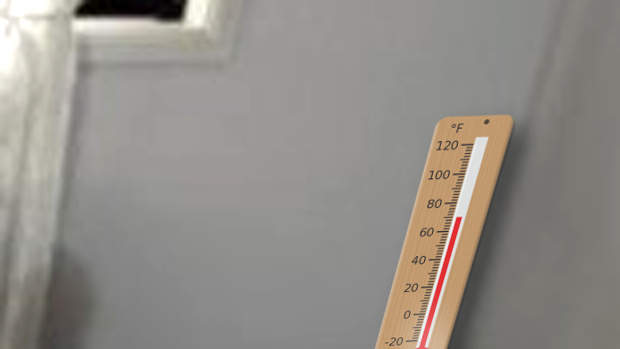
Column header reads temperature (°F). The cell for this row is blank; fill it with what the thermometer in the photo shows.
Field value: 70 °F
